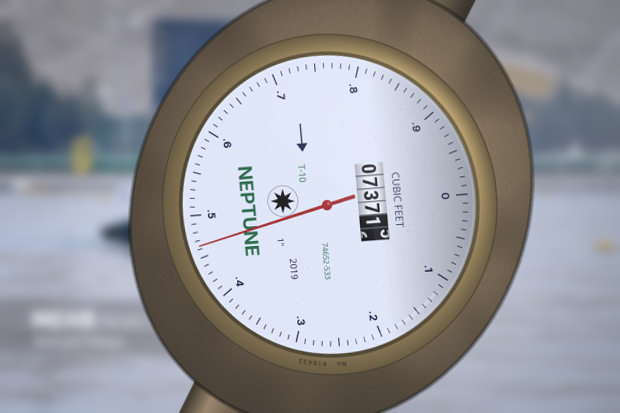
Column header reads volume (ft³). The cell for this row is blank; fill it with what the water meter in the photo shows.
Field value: 73715.46 ft³
